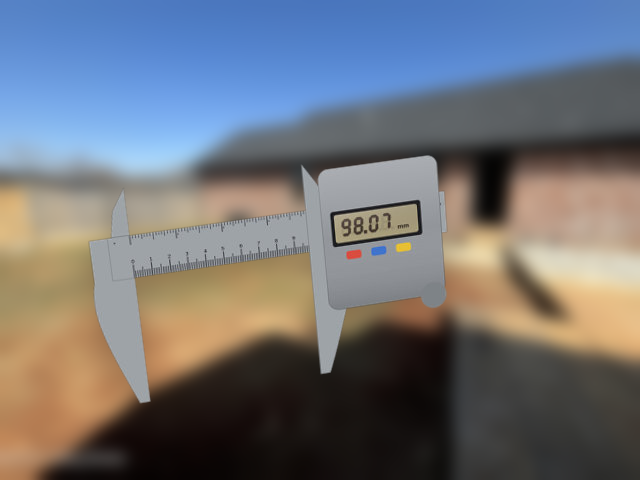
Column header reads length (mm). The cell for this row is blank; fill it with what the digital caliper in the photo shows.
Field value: 98.07 mm
